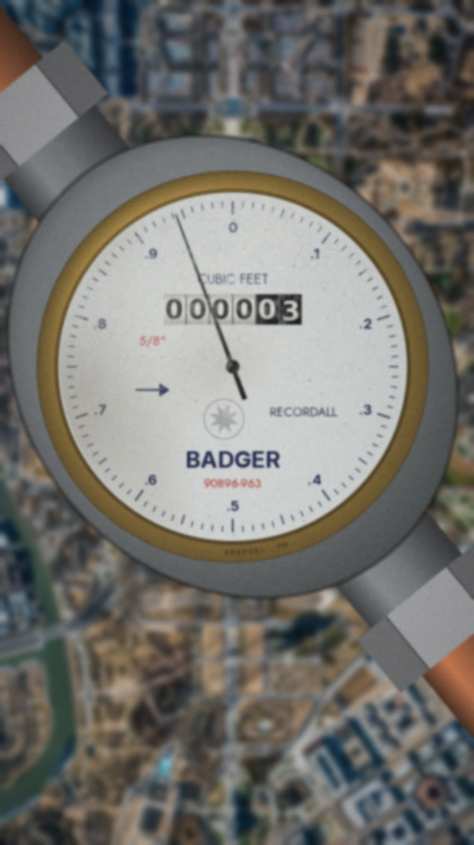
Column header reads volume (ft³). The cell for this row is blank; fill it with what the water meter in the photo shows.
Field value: 2.94 ft³
